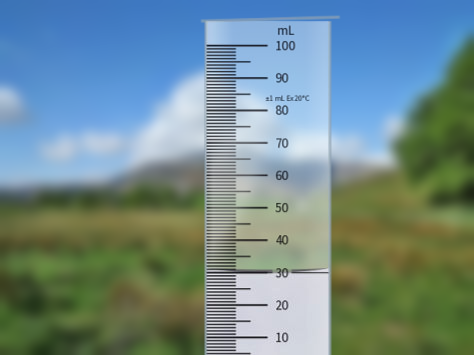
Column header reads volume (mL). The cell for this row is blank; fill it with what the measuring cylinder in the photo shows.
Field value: 30 mL
